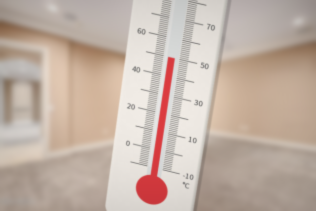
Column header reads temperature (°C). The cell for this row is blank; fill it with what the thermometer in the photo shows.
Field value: 50 °C
